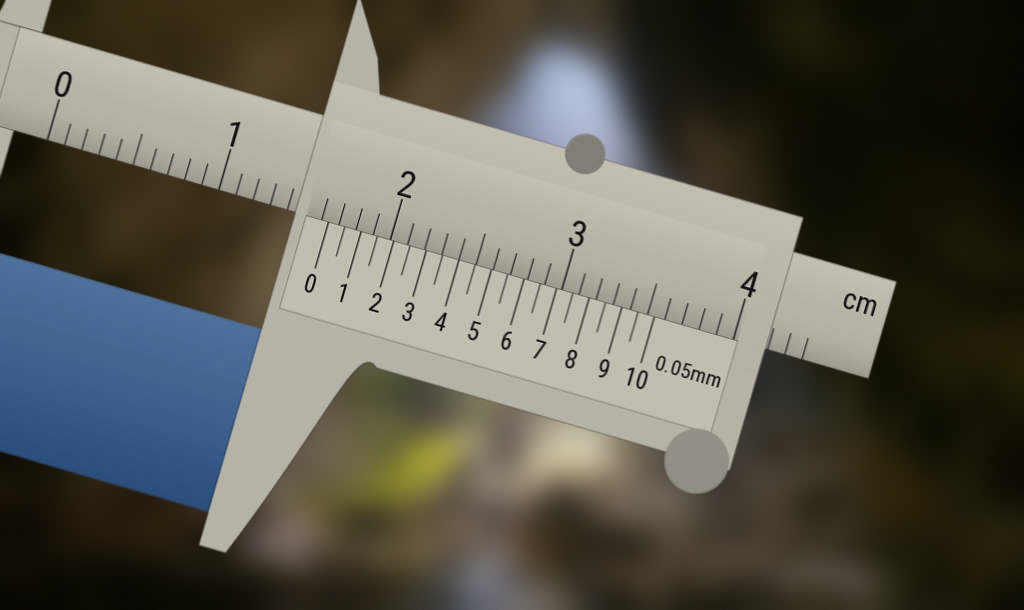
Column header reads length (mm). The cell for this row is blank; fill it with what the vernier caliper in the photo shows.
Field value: 16.4 mm
